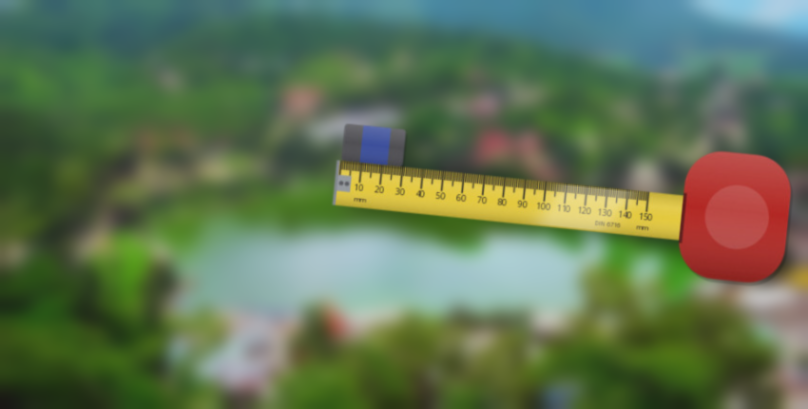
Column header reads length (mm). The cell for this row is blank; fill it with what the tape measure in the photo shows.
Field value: 30 mm
